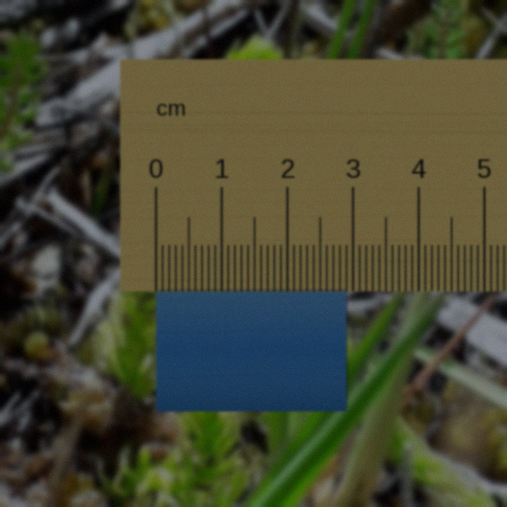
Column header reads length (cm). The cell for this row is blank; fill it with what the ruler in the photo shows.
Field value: 2.9 cm
